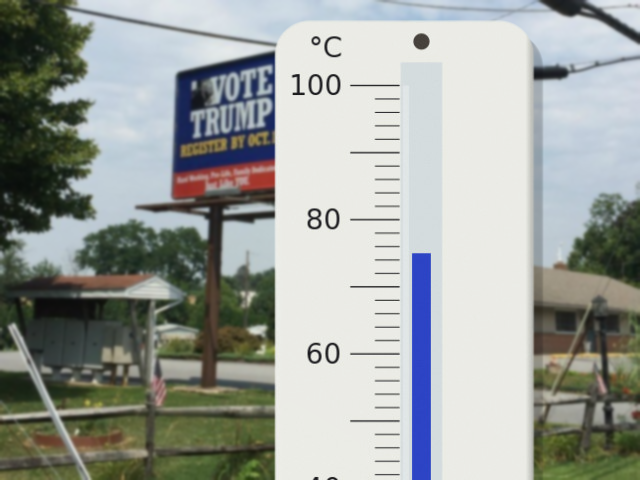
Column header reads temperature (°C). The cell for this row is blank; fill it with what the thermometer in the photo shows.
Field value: 75 °C
